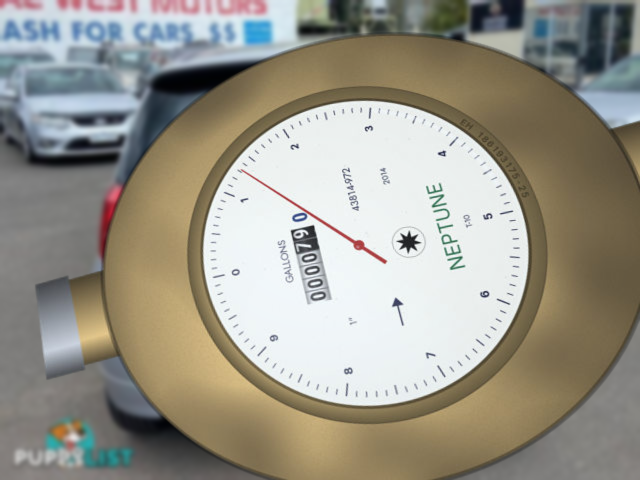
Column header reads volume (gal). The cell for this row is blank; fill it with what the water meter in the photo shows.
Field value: 791.3 gal
